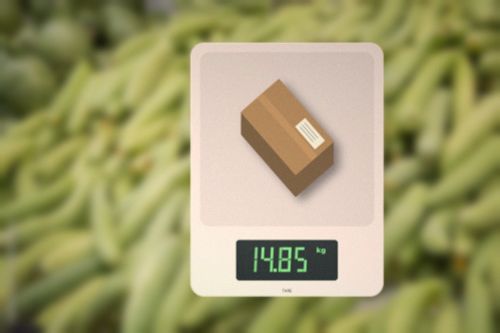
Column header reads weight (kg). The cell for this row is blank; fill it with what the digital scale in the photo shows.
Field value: 14.85 kg
